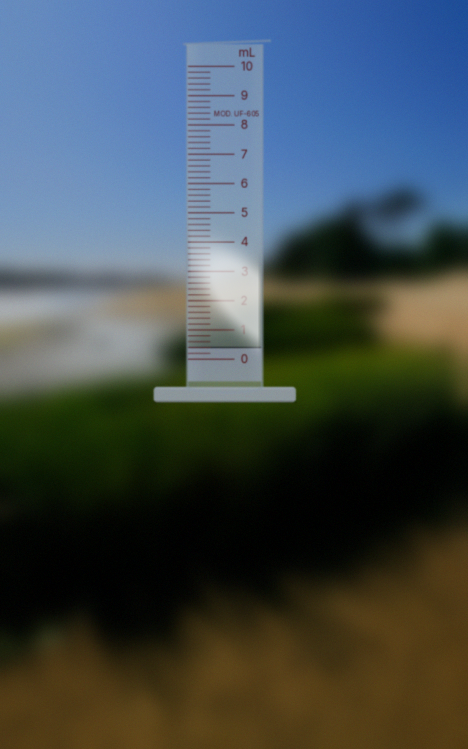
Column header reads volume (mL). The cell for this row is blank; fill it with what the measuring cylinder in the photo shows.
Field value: 0.4 mL
